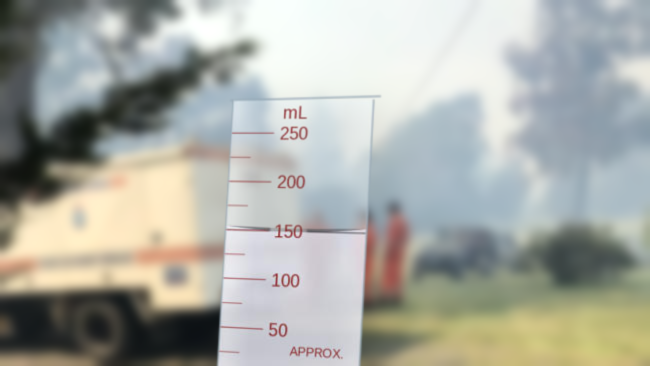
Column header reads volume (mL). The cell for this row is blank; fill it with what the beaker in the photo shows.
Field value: 150 mL
